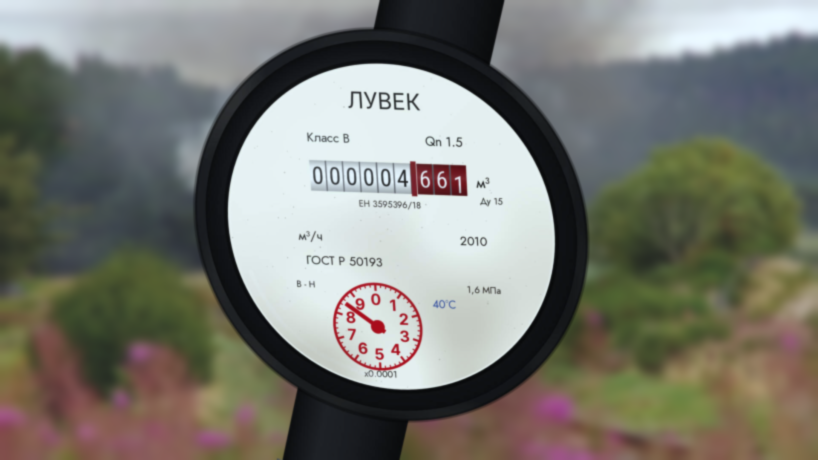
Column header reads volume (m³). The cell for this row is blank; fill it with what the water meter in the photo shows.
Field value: 4.6608 m³
